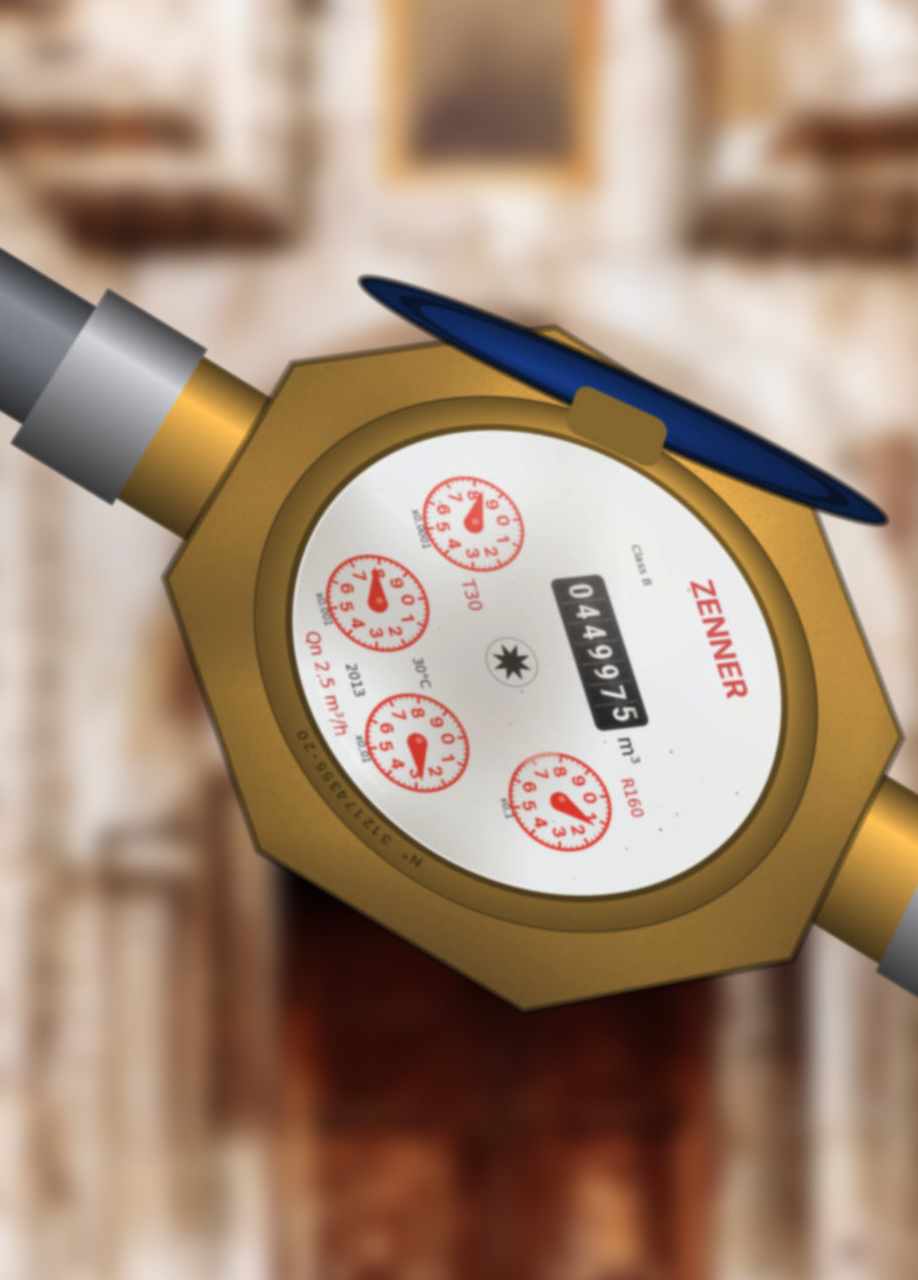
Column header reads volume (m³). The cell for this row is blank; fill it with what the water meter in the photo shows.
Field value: 449975.1278 m³
